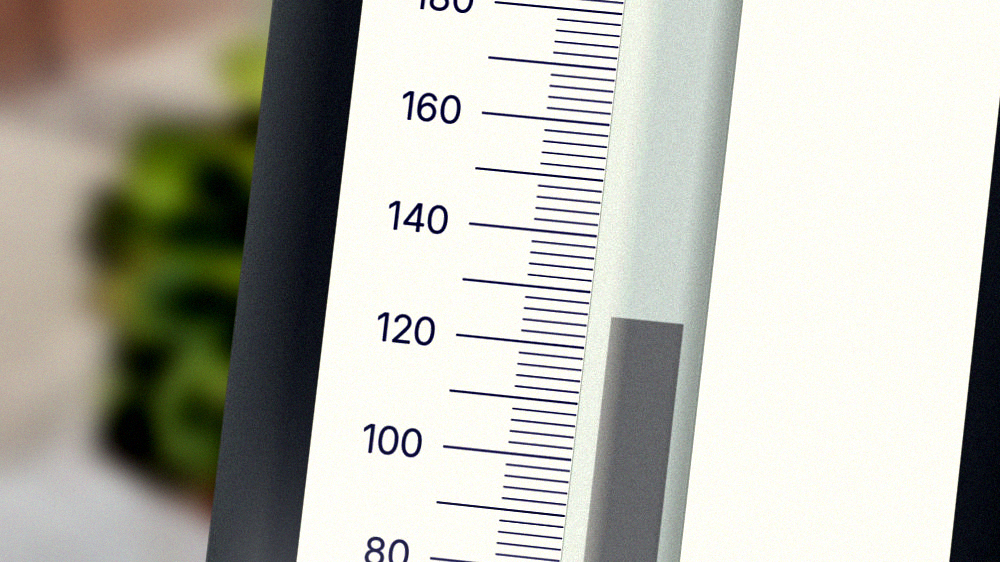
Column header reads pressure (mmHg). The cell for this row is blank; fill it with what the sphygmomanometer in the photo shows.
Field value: 126 mmHg
